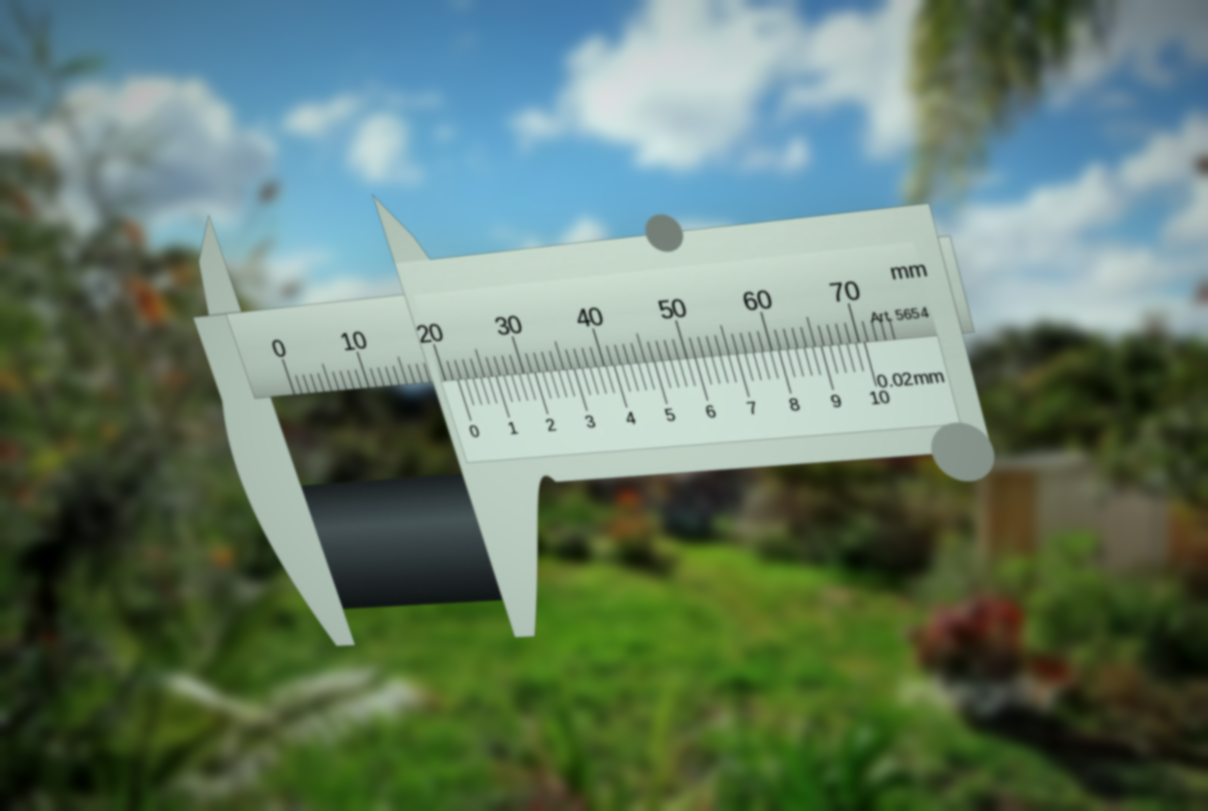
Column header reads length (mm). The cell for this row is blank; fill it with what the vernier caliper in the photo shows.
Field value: 21.6 mm
